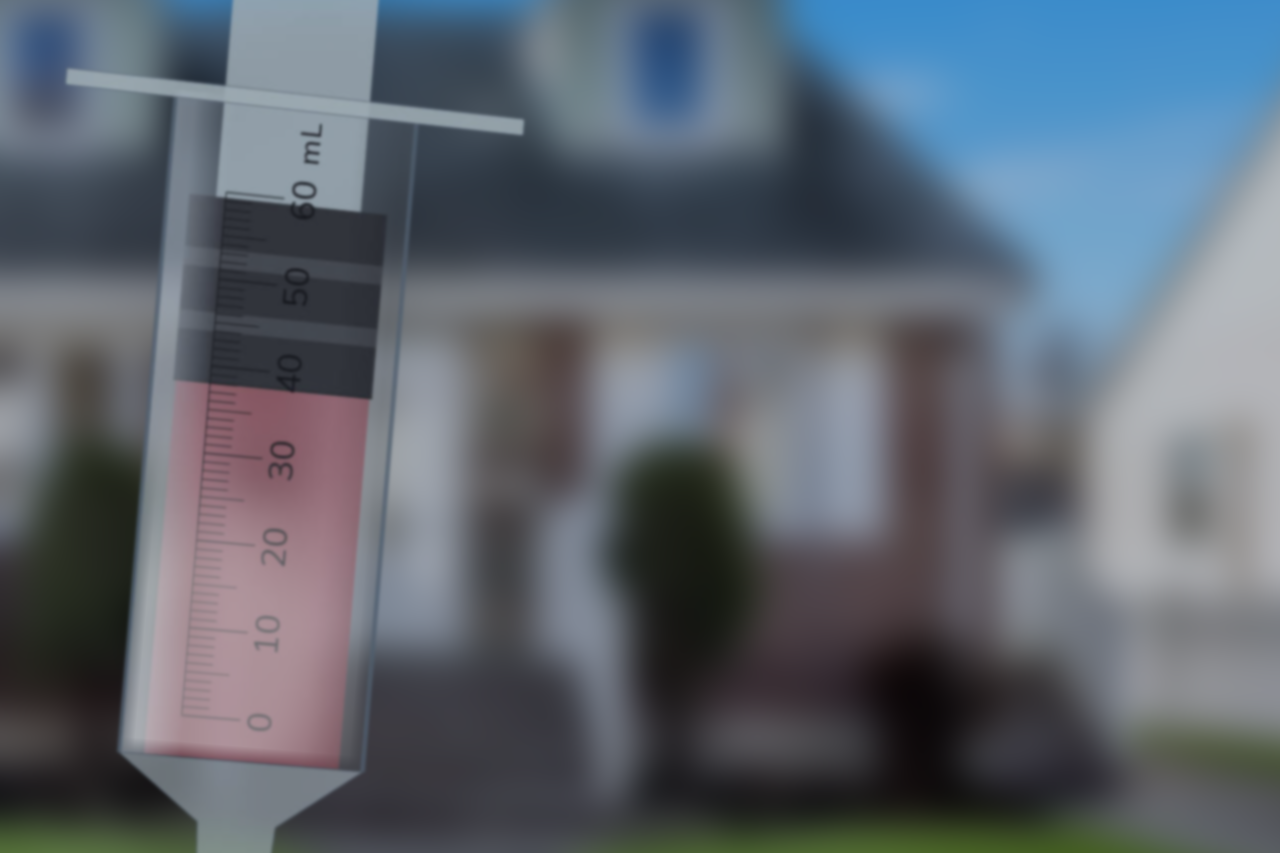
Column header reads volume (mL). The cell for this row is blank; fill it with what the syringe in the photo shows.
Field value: 38 mL
